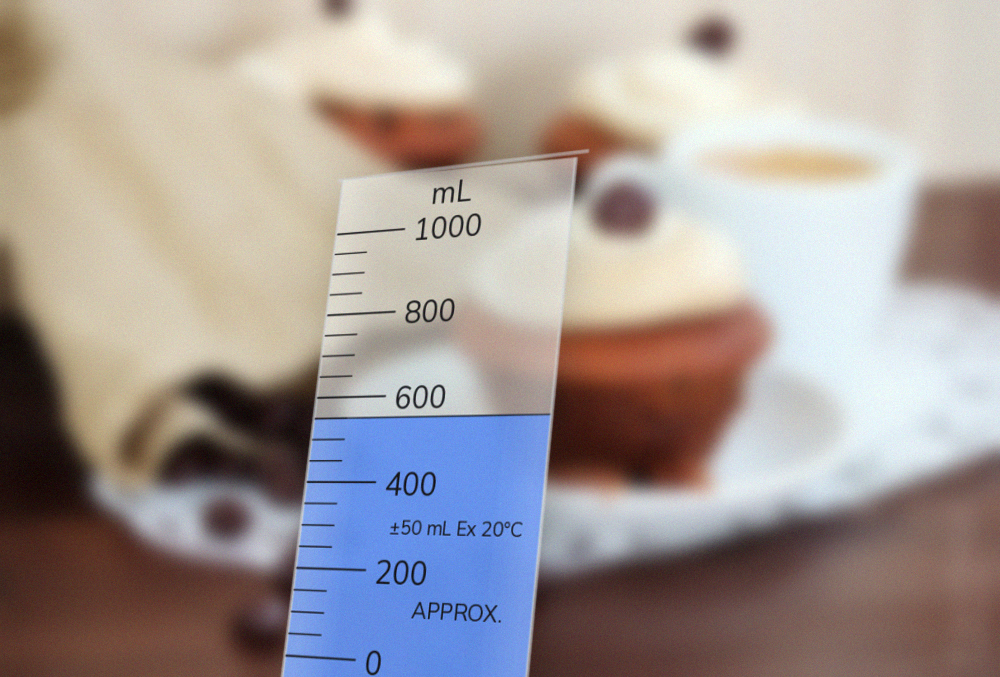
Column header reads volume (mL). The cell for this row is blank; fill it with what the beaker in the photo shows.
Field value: 550 mL
